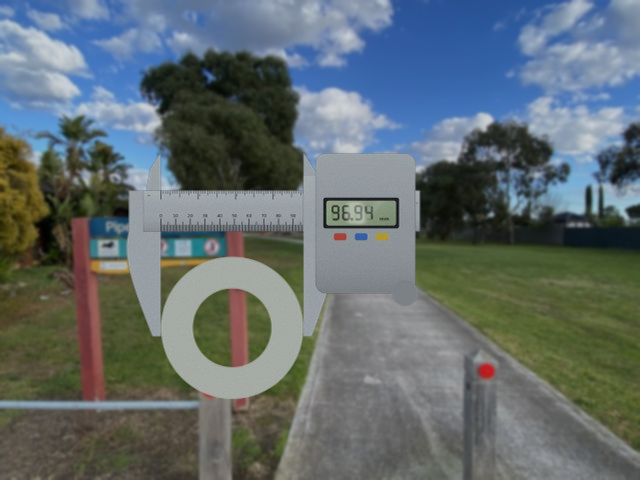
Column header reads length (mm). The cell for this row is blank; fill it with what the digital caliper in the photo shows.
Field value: 96.94 mm
